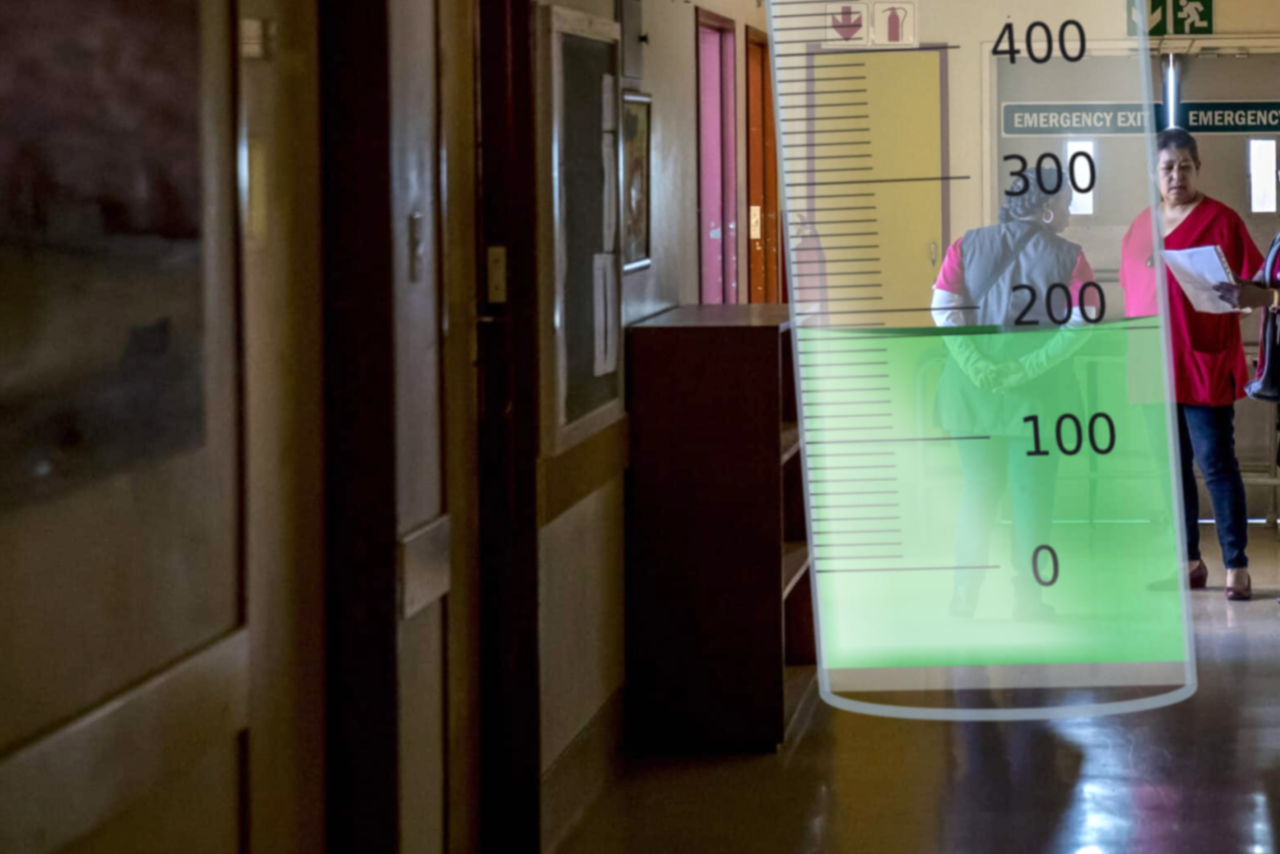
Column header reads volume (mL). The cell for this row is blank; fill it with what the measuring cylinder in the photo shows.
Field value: 180 mL
